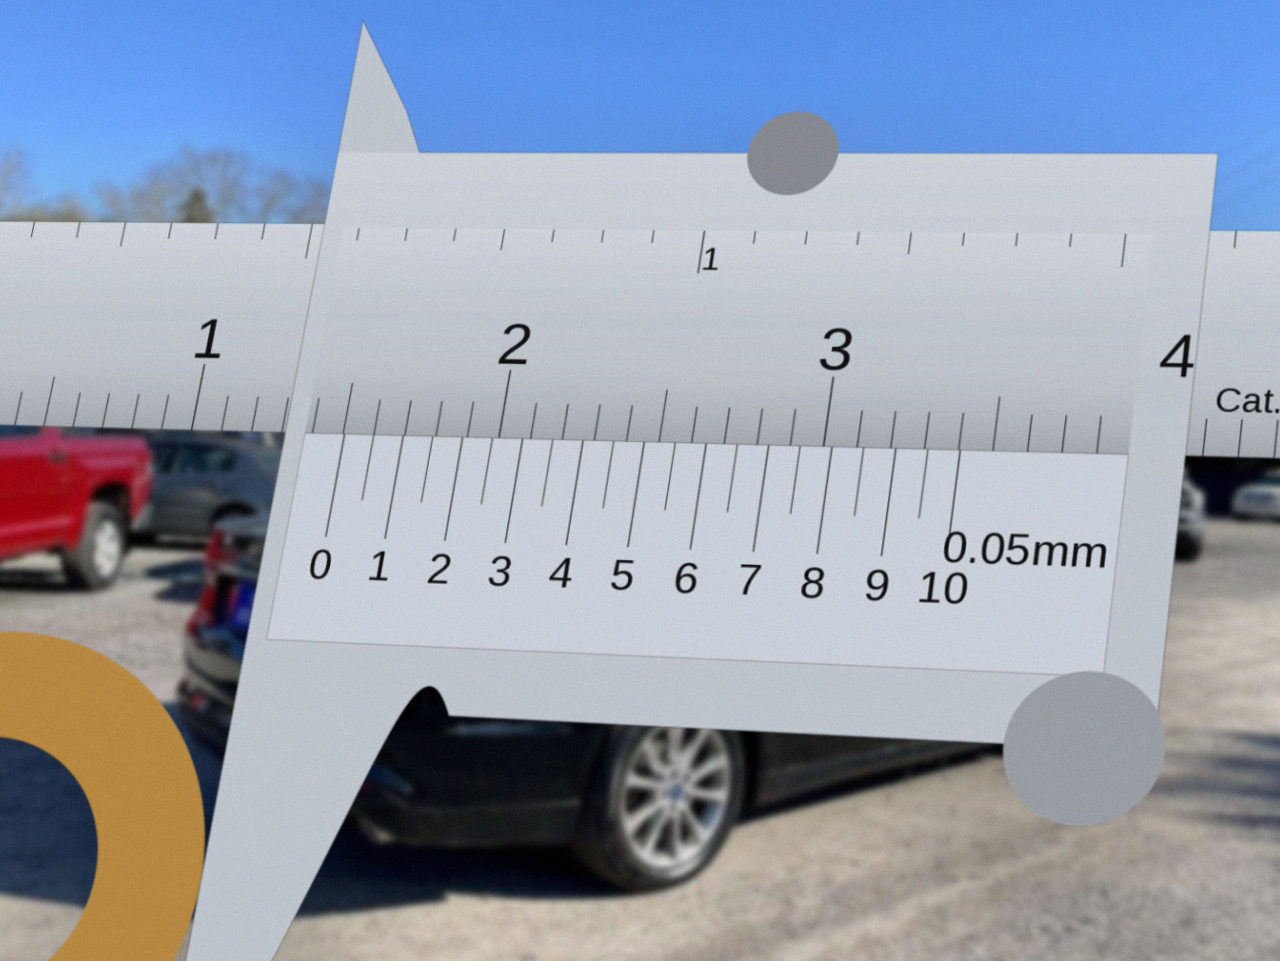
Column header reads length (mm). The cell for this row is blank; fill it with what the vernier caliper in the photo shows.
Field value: 15.05 mm
